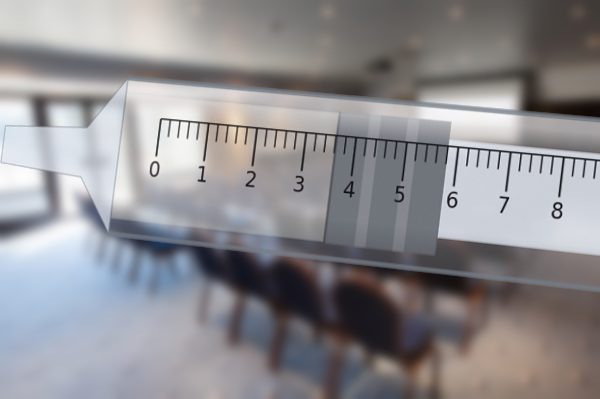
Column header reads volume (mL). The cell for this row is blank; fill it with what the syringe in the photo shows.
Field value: 3.6 mL
